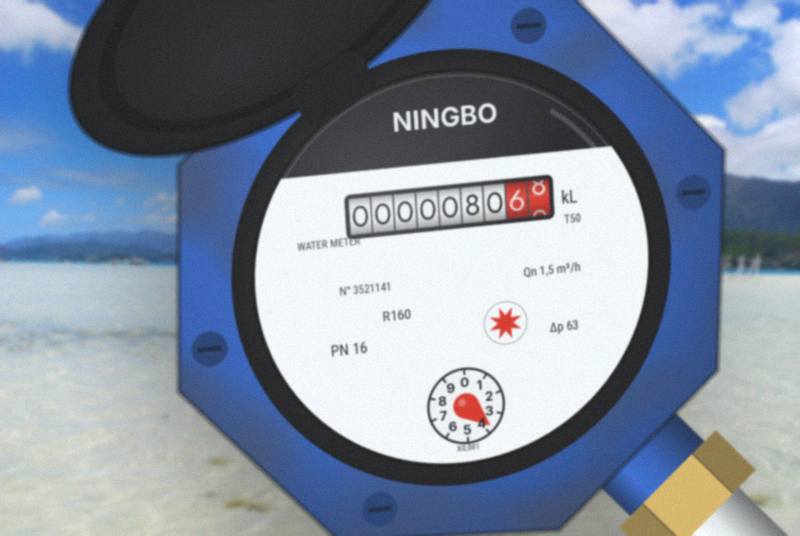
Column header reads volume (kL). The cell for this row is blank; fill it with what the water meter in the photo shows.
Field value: 80.683 kL
